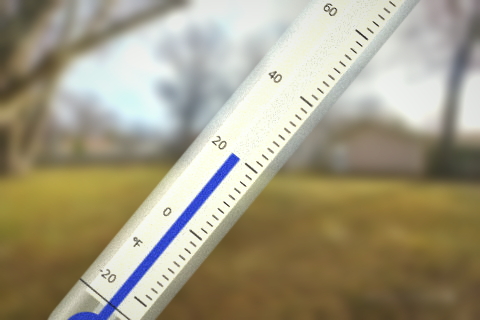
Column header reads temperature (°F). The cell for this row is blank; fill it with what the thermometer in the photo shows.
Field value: 20 °F
